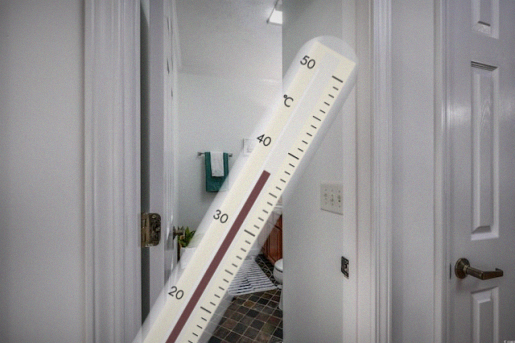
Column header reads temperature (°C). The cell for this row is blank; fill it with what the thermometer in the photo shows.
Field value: 37 °C
